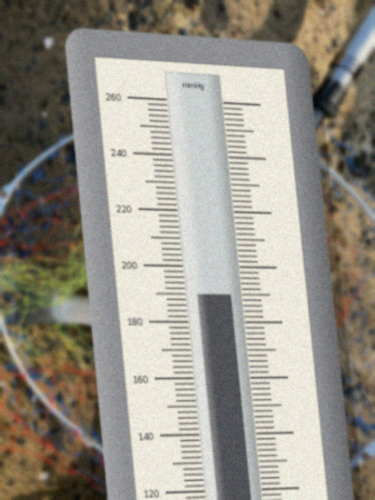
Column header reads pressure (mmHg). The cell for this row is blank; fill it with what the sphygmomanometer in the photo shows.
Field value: 190 mmHg
